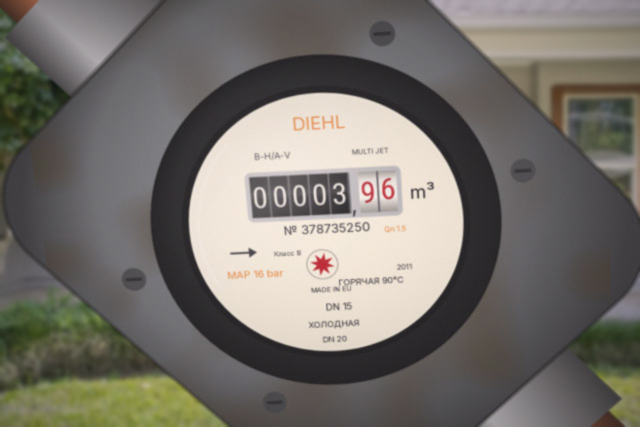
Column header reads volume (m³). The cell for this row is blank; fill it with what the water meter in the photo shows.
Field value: 3.96 m³
